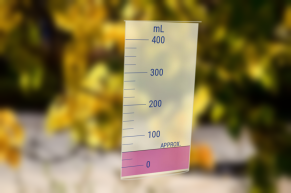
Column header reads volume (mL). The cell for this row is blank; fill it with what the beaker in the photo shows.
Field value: 50 mL
